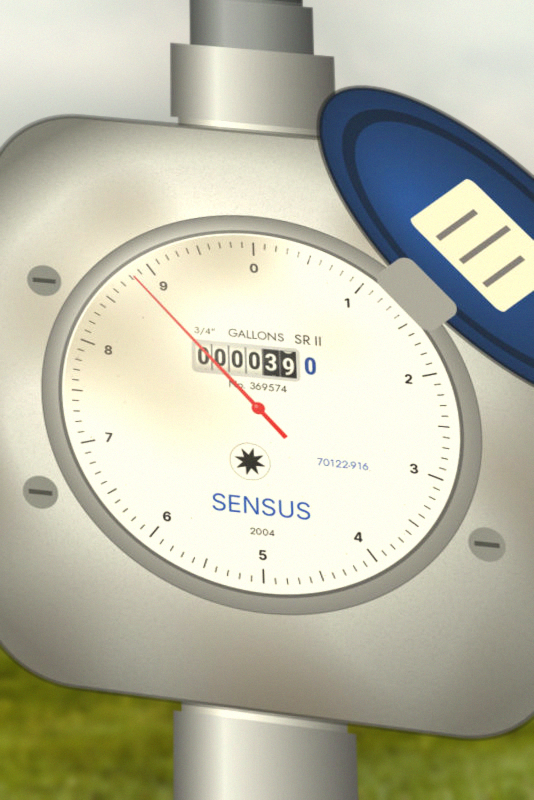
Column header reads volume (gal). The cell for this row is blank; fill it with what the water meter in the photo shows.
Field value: 388.8 gal
